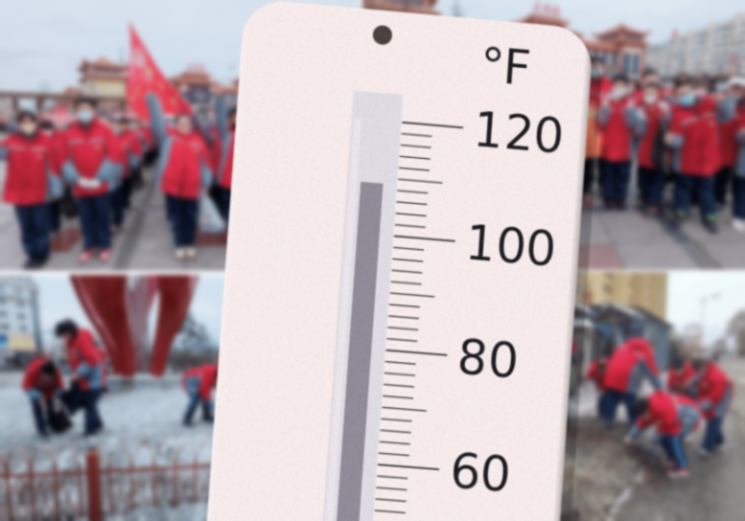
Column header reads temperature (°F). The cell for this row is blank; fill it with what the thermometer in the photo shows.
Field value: 109 °F
